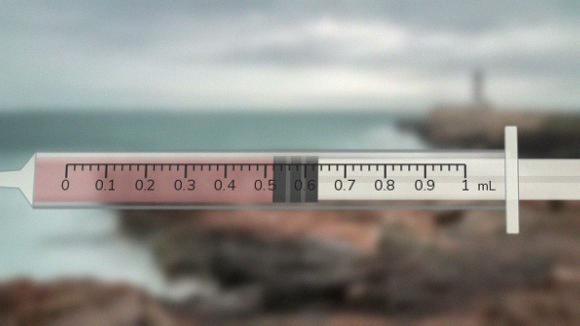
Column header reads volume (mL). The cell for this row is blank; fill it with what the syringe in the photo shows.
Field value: 0.52 mL
